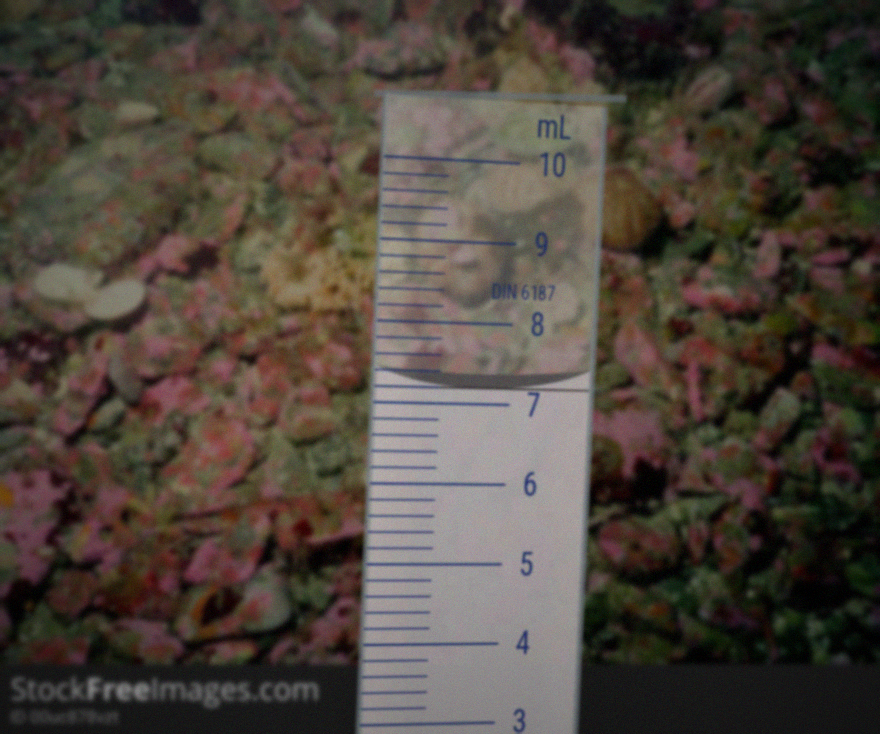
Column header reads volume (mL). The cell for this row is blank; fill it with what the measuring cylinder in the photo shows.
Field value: 7.2 mL
